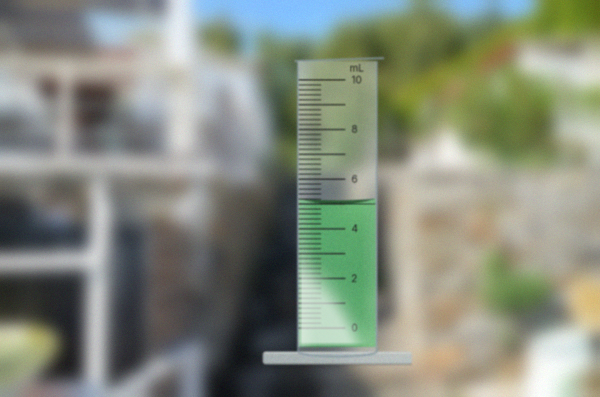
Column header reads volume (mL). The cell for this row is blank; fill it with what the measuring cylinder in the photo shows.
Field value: 5 mL
